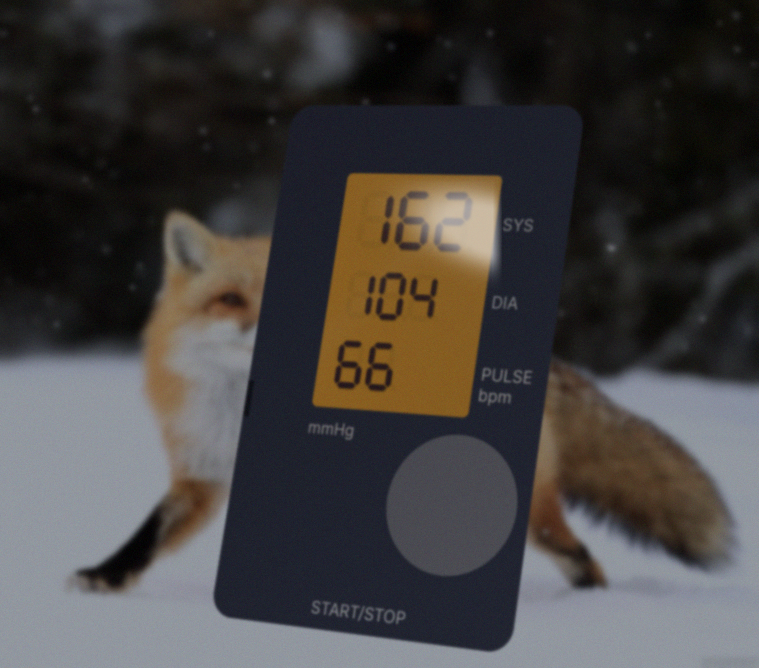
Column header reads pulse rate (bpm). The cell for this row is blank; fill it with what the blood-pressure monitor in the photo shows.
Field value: 66 bpm
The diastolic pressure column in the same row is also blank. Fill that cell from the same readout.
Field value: 104 mmHg
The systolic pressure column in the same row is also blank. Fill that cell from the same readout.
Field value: 162 mmHg
